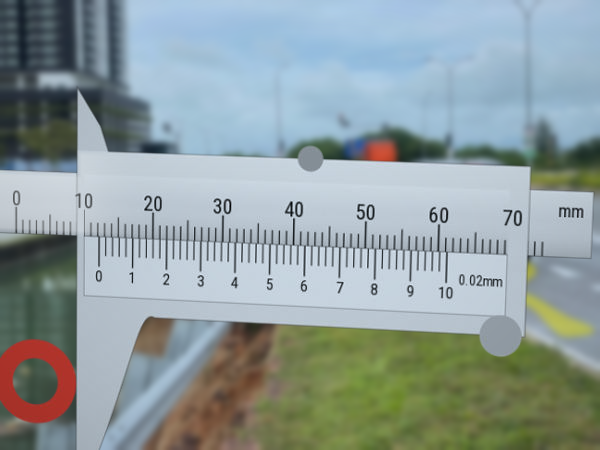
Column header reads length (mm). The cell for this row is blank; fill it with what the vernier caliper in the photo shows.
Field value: 12.2 mm
